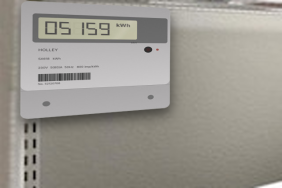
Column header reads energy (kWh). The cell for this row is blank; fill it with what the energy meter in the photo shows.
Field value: 5159 kWh
